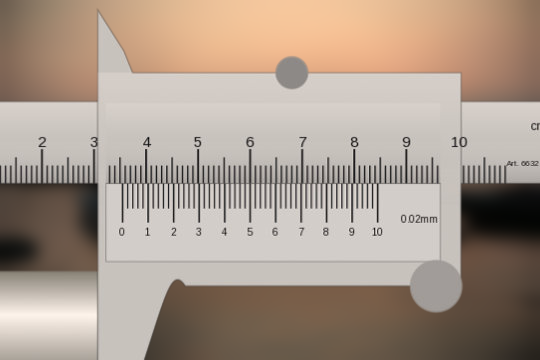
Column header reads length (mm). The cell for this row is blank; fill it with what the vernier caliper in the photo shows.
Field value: 35.5 mm
